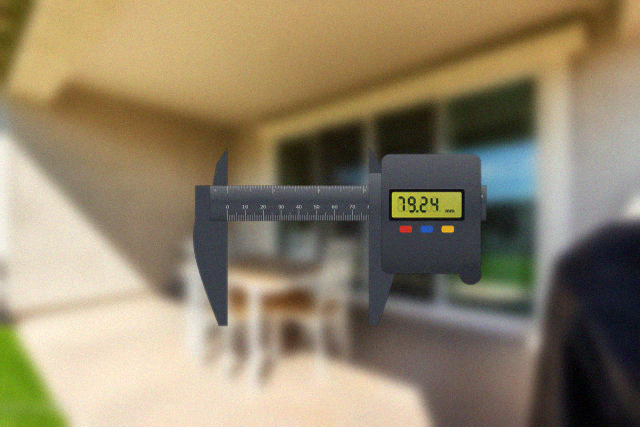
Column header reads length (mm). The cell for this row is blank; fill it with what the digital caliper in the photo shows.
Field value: 79.24 mm
